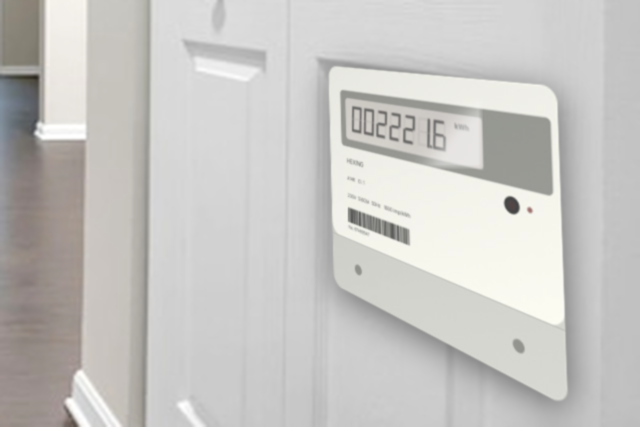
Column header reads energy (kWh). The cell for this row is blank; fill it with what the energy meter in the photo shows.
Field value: 2221.6 kWh
